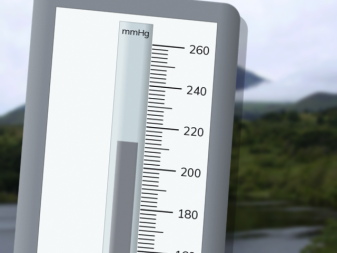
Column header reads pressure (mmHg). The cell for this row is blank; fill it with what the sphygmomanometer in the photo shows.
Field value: 212 mmHg
